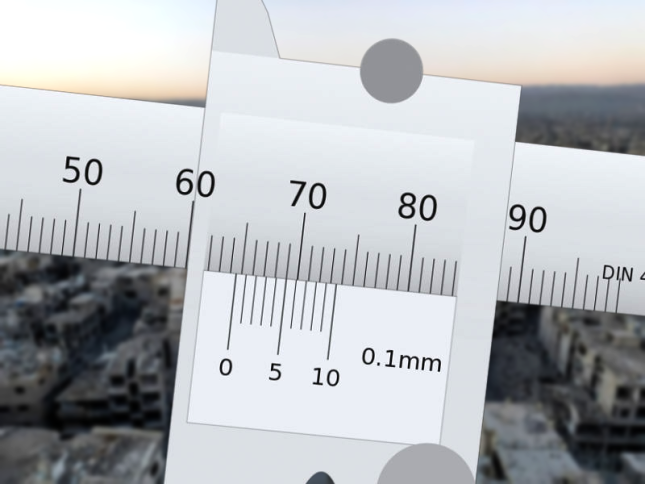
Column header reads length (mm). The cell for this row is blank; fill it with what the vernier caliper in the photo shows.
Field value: 64.5 mm
